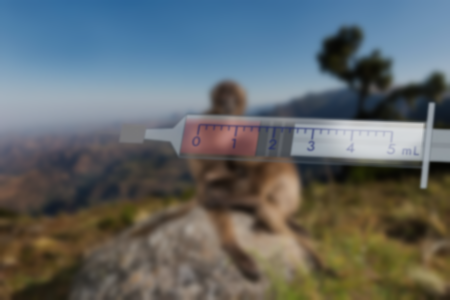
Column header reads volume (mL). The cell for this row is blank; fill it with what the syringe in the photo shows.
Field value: 1.6 mL
